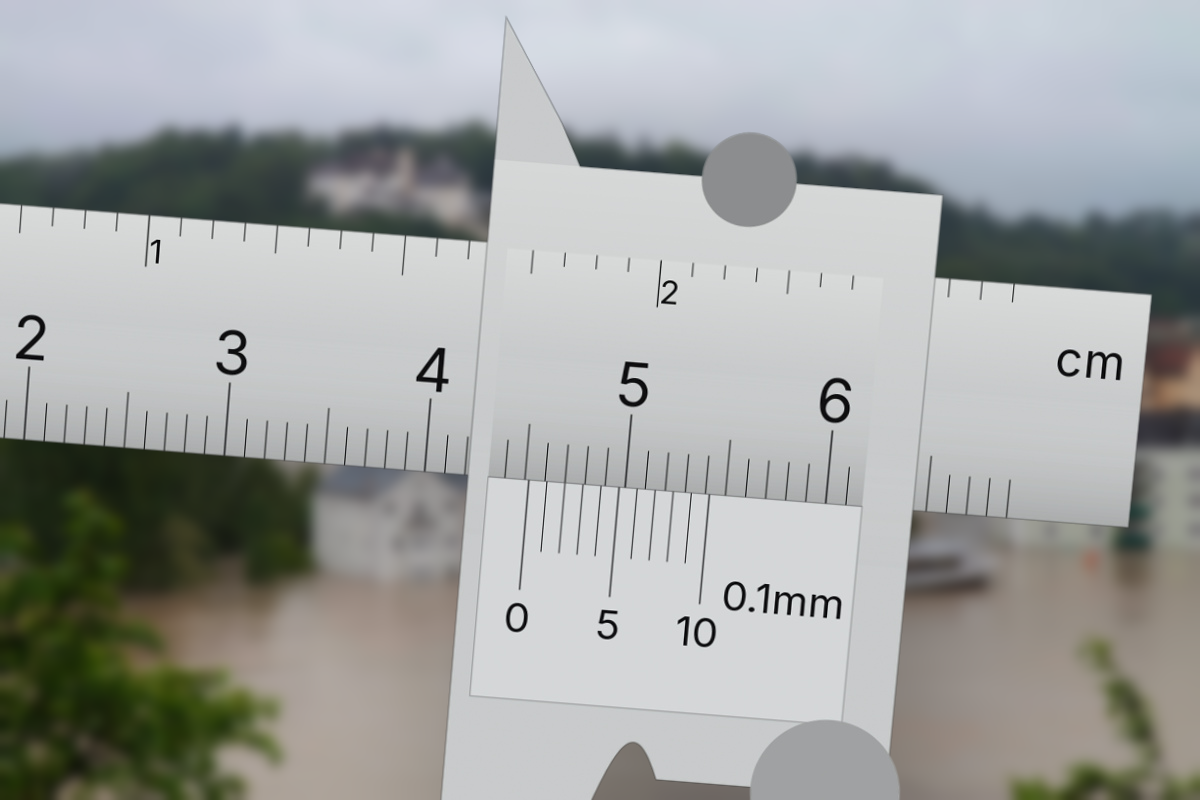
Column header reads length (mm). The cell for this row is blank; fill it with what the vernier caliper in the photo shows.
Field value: 45.2 mm
